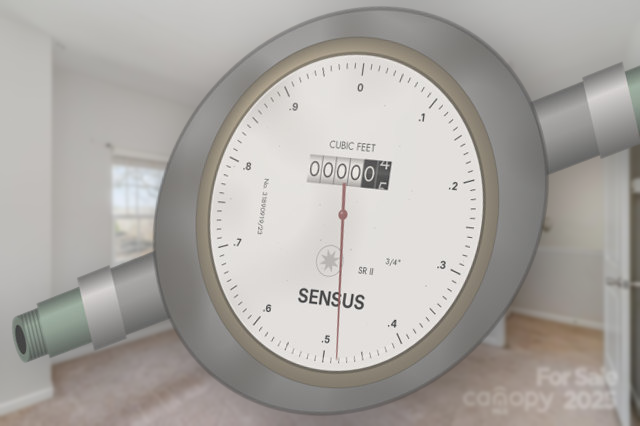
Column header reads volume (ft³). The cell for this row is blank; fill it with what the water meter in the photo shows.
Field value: 4.48 ft³
